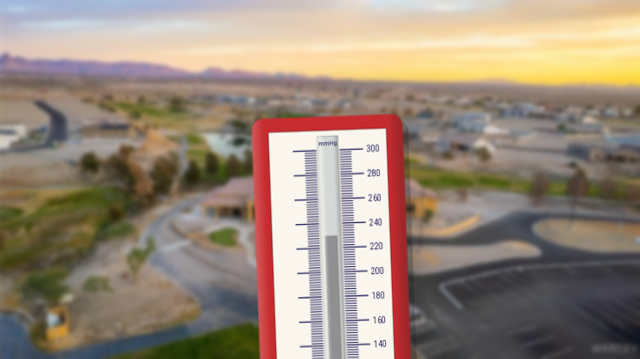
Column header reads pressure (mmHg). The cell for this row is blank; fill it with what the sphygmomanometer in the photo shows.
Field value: 230 mmHg
